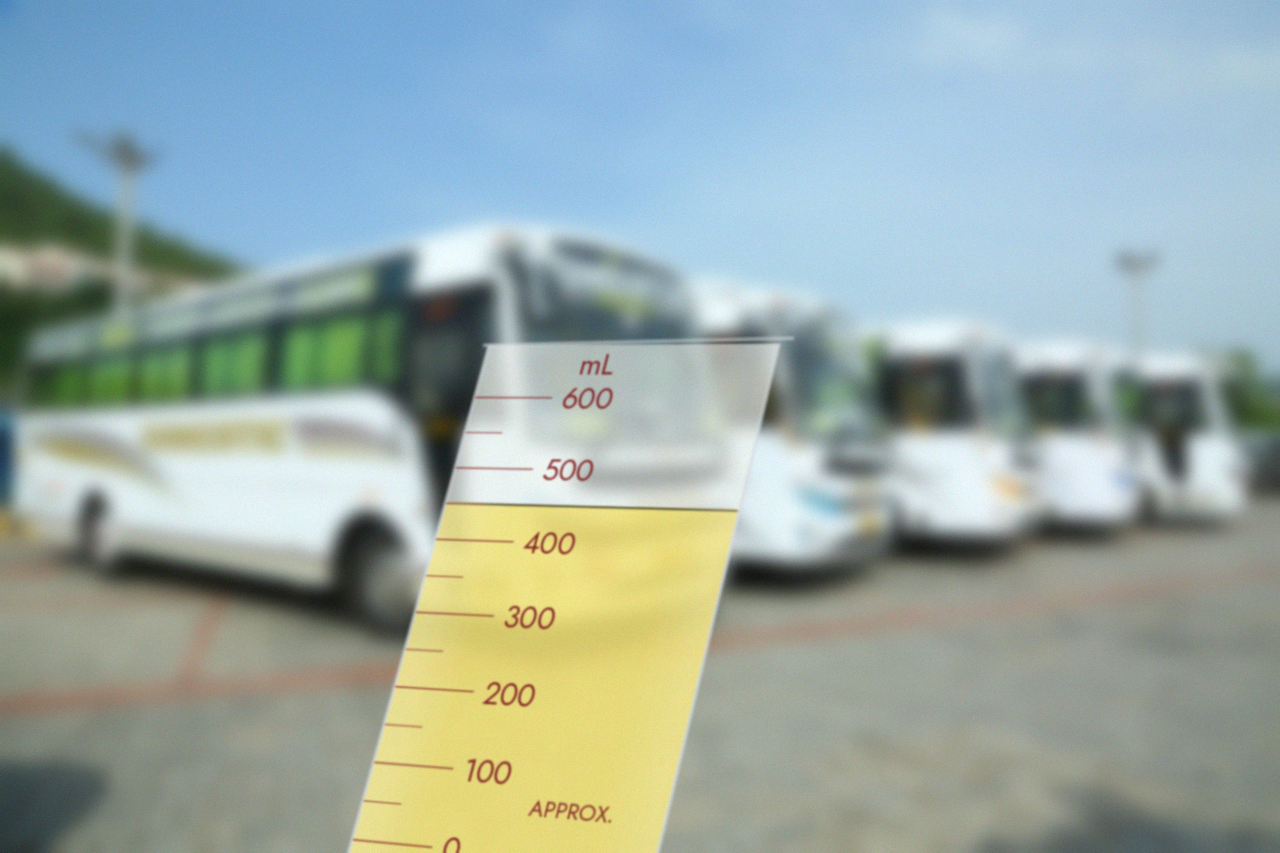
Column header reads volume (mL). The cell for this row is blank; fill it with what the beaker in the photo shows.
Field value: 450 mL
